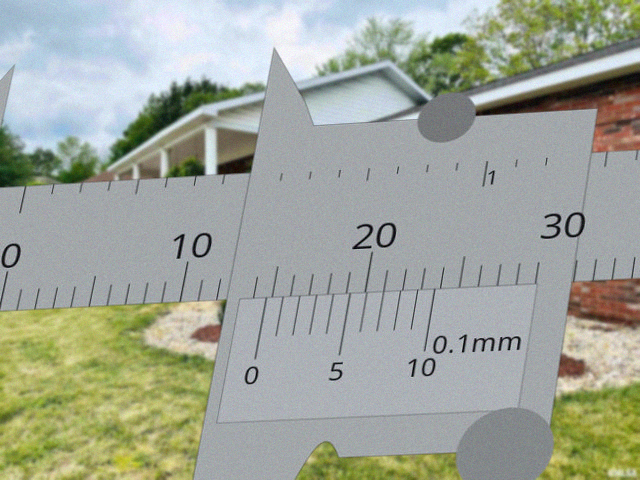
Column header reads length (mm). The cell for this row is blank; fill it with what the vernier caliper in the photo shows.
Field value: 14.7 mm
